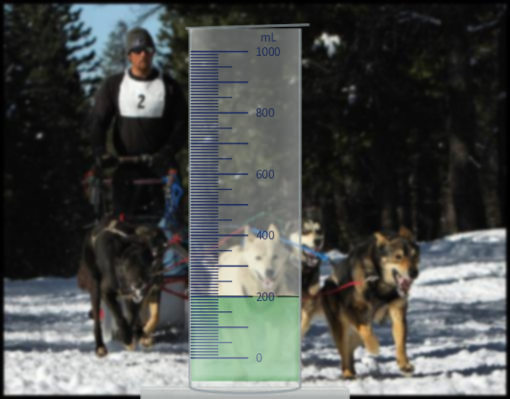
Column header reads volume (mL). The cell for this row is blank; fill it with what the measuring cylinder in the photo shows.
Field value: 200 mL
